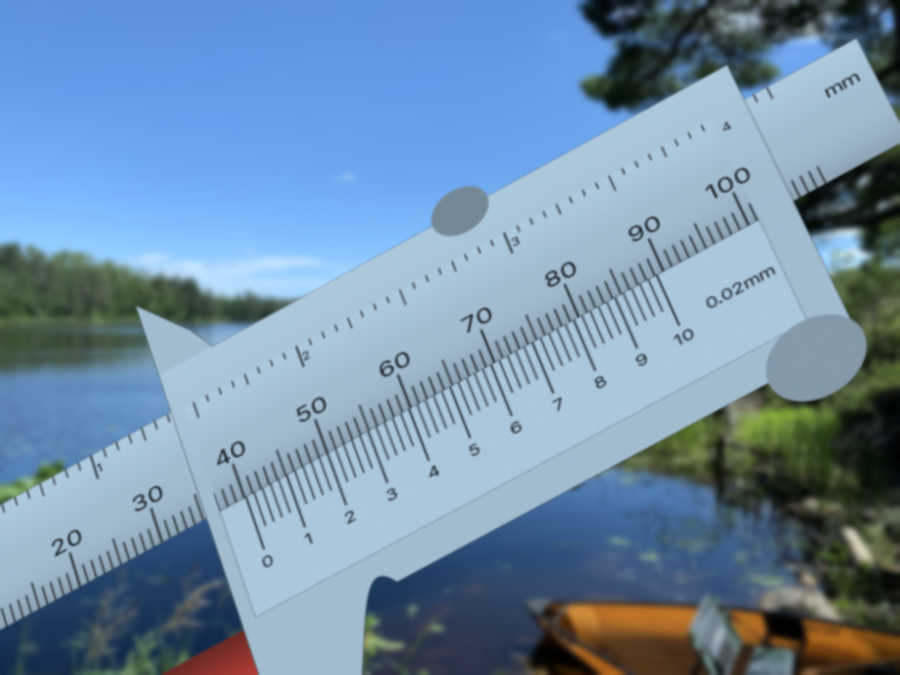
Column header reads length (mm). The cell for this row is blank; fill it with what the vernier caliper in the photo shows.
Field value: 40.2 mm
